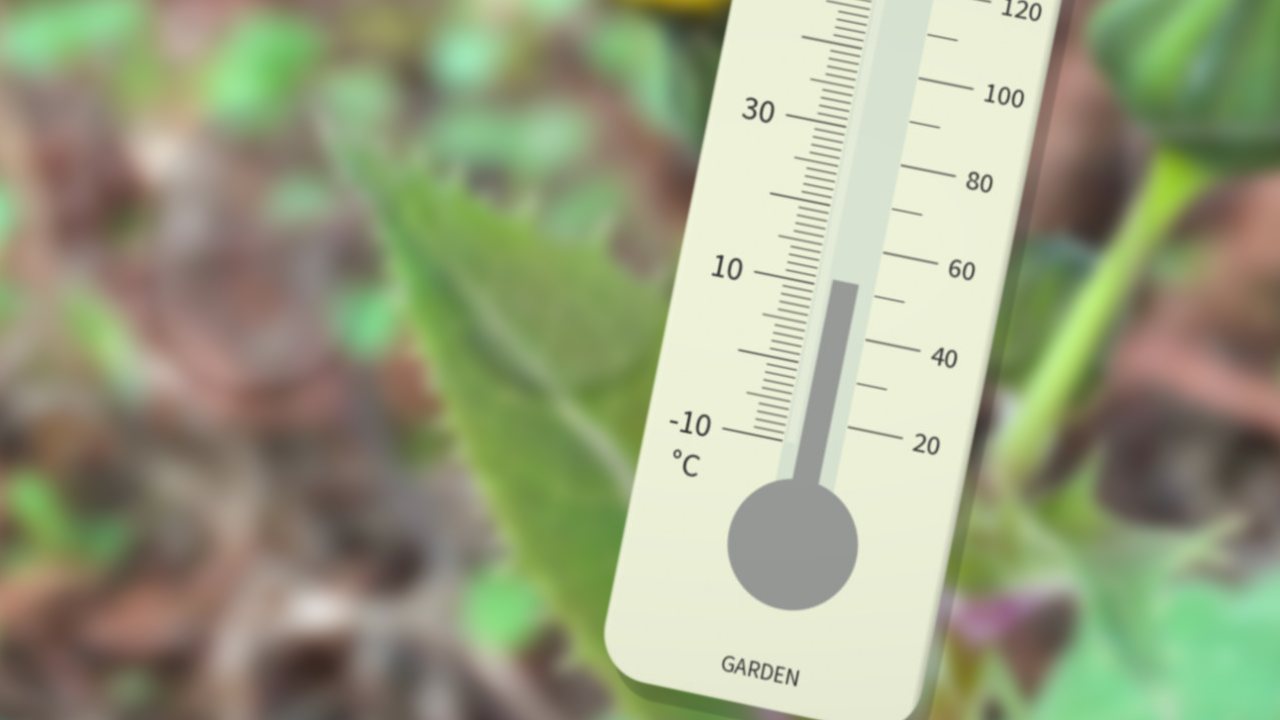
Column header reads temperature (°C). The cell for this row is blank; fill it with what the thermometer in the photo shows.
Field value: 11 °C
